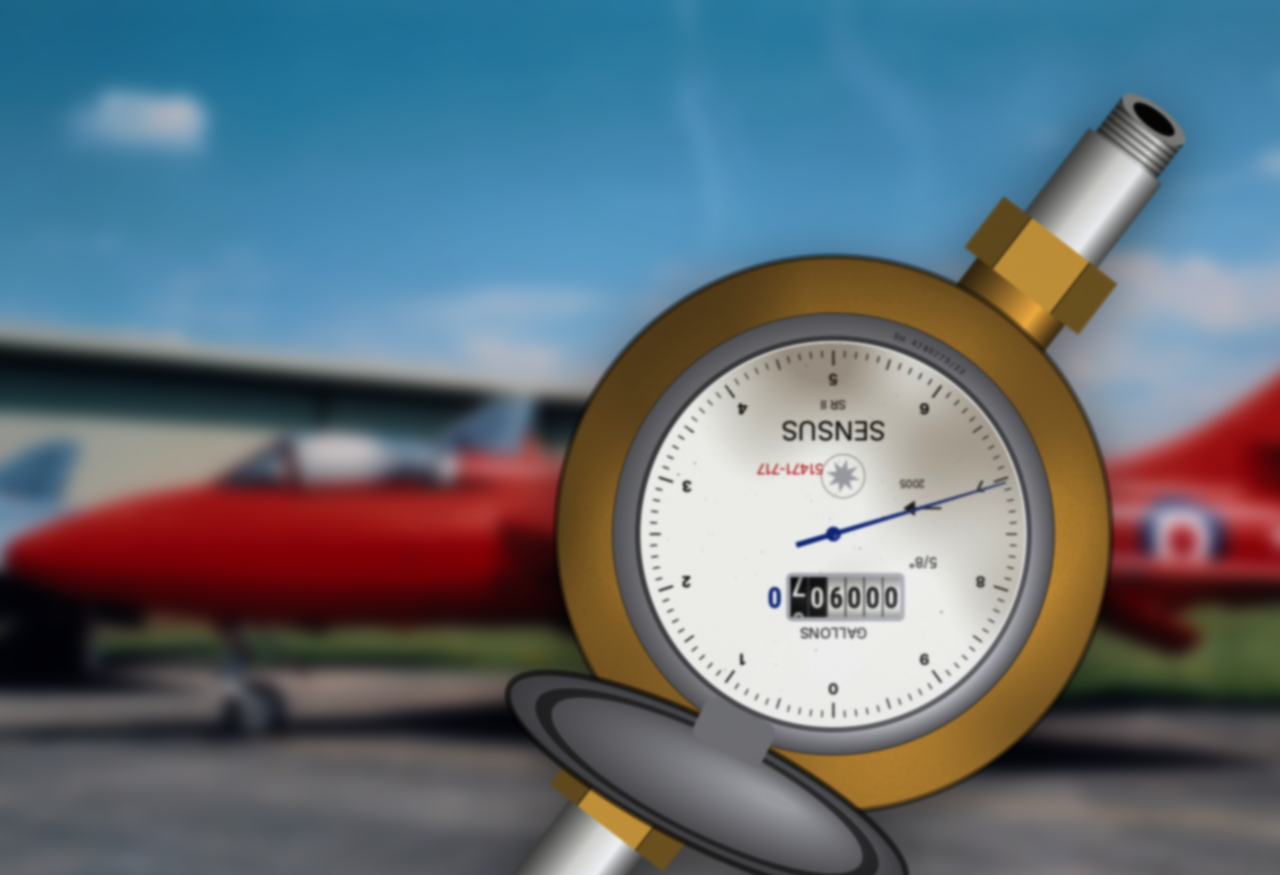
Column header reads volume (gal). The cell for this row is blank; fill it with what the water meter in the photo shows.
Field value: 9067.0 gal
